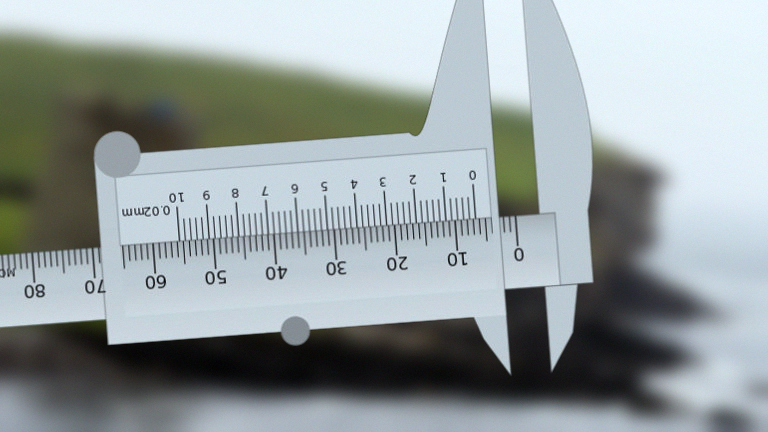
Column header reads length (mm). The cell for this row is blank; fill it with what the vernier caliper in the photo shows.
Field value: 6.6 mm
